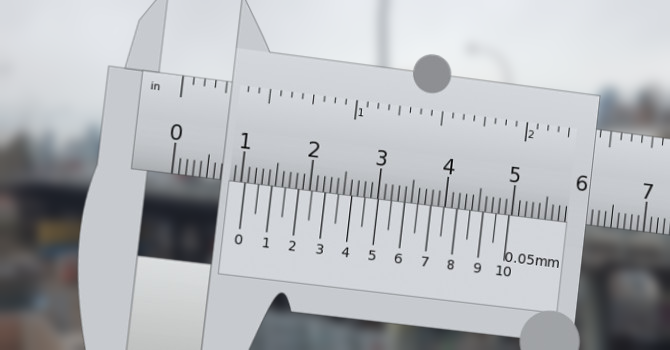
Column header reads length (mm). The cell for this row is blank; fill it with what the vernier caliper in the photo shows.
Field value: 10.6 mm
